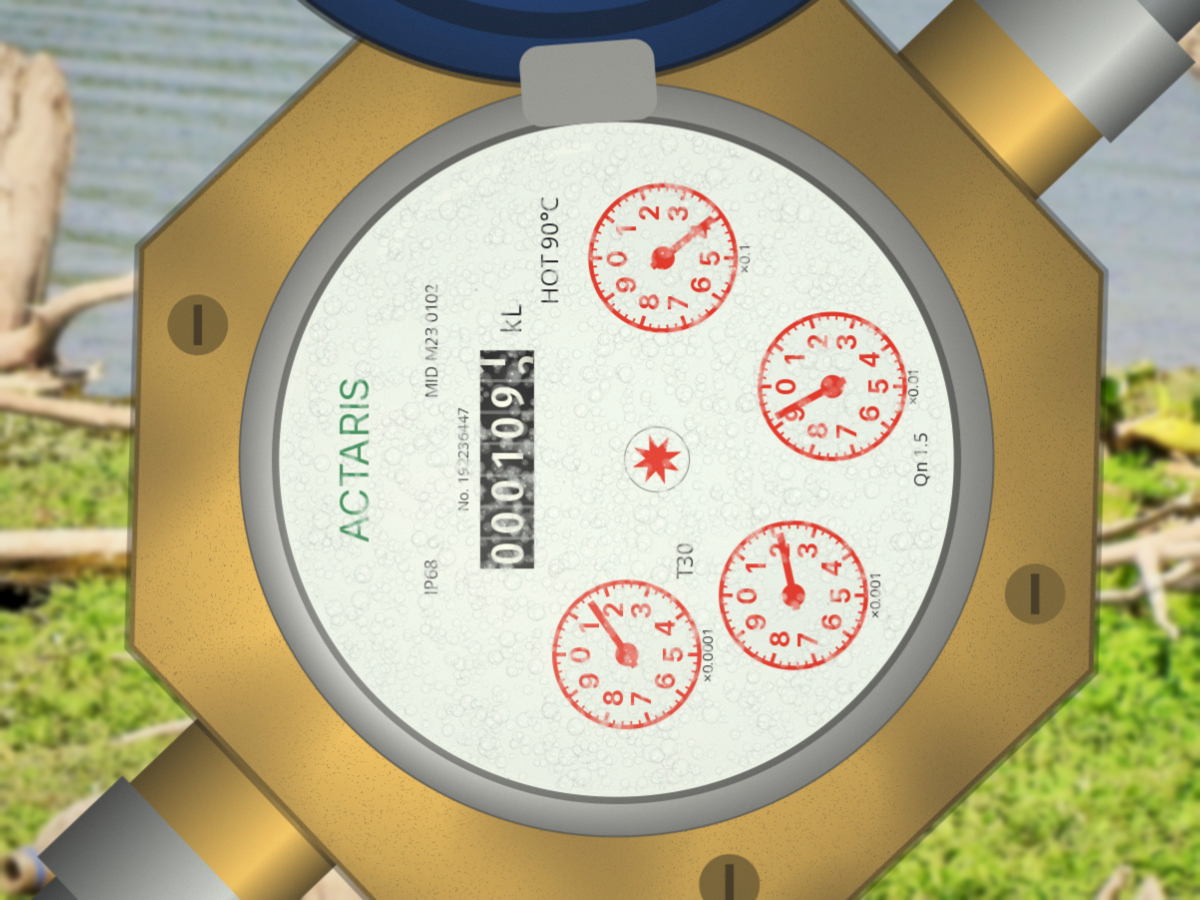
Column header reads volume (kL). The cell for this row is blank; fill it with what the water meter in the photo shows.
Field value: 1091.3921 kL
